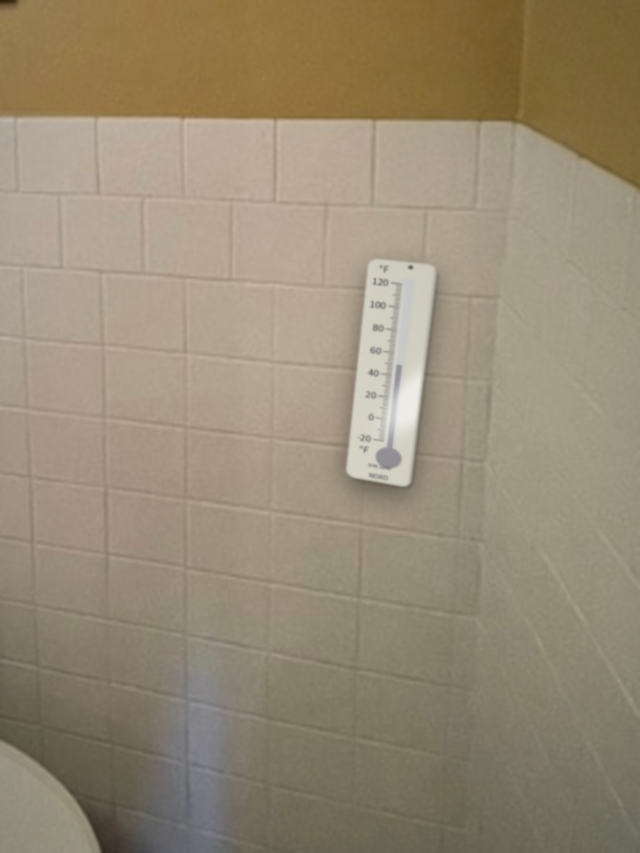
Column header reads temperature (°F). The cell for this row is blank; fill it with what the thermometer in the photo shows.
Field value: 50 °F
